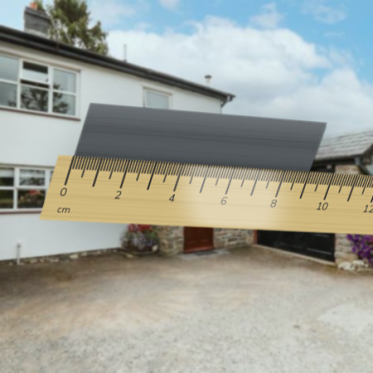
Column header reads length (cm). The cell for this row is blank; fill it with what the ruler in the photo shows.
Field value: 9 cm
